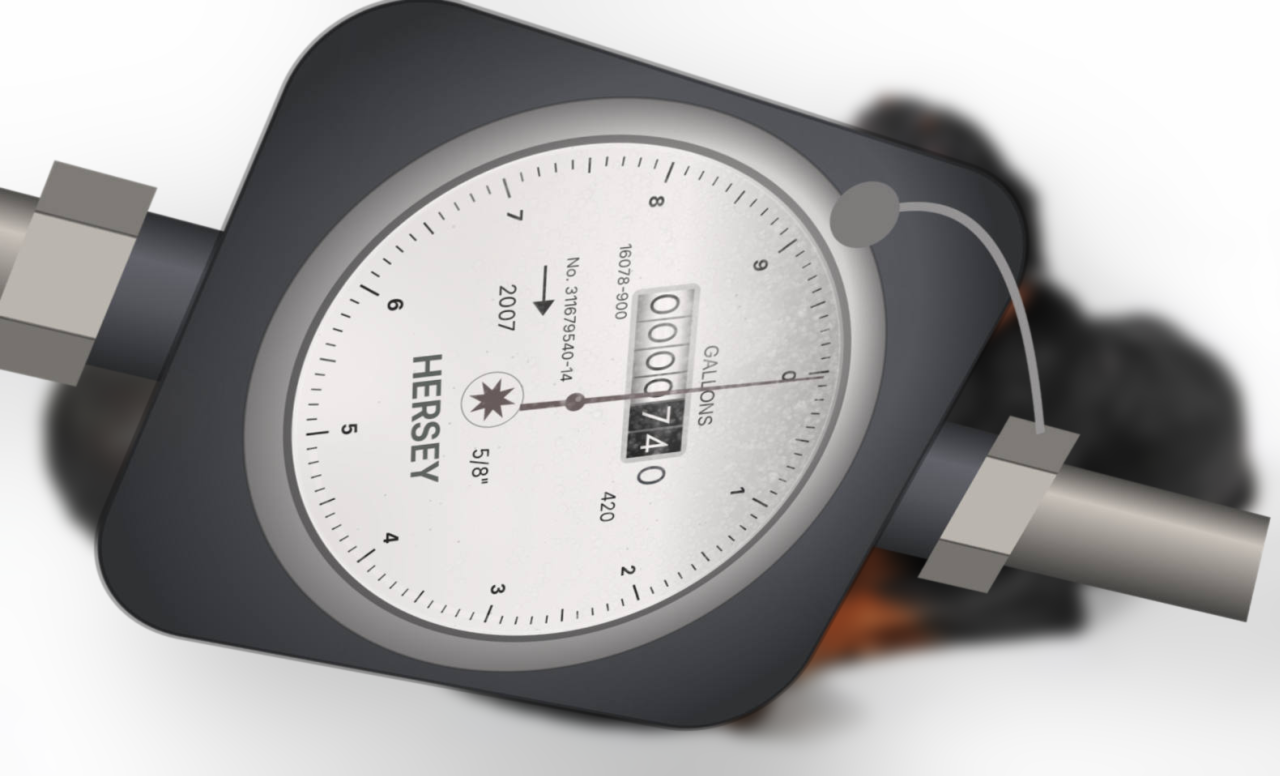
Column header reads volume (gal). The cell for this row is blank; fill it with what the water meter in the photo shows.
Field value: 740.0 gal
